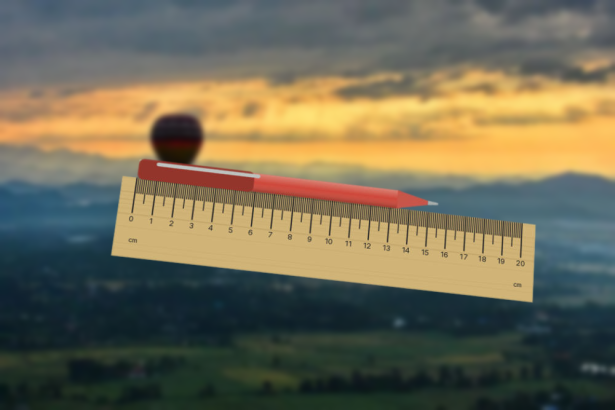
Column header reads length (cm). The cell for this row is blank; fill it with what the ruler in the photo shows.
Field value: 15.5 cm
